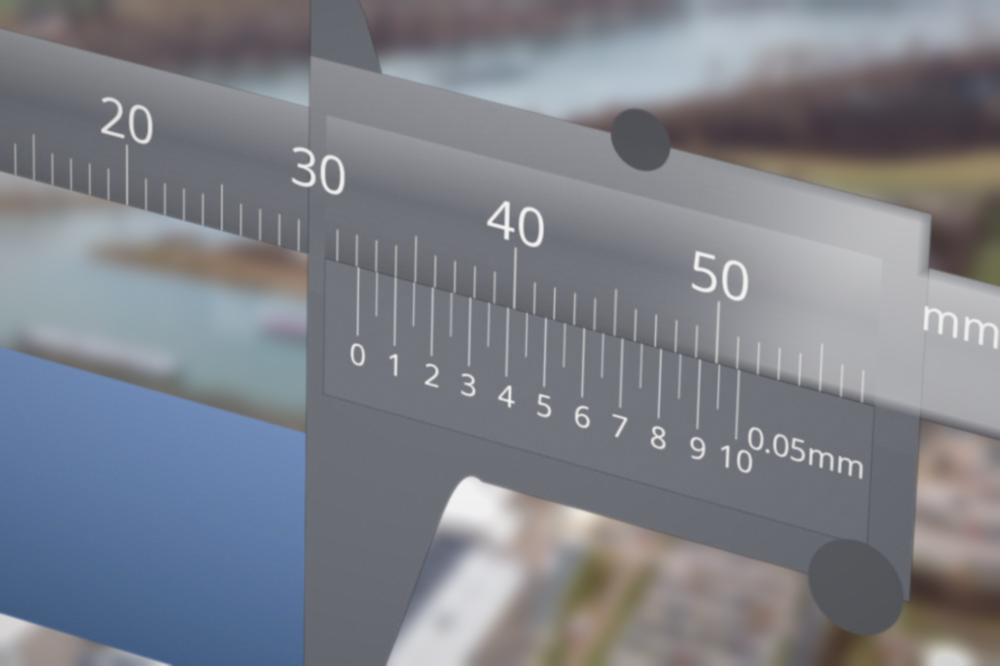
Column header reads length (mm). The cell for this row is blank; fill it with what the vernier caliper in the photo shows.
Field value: 32.1 mm
